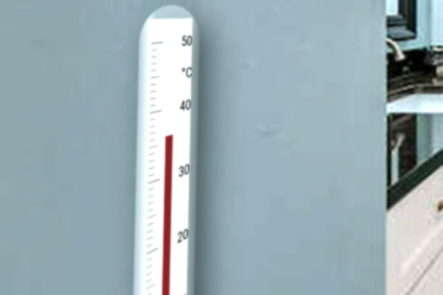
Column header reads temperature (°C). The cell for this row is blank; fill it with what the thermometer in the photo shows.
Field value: 36 °C
